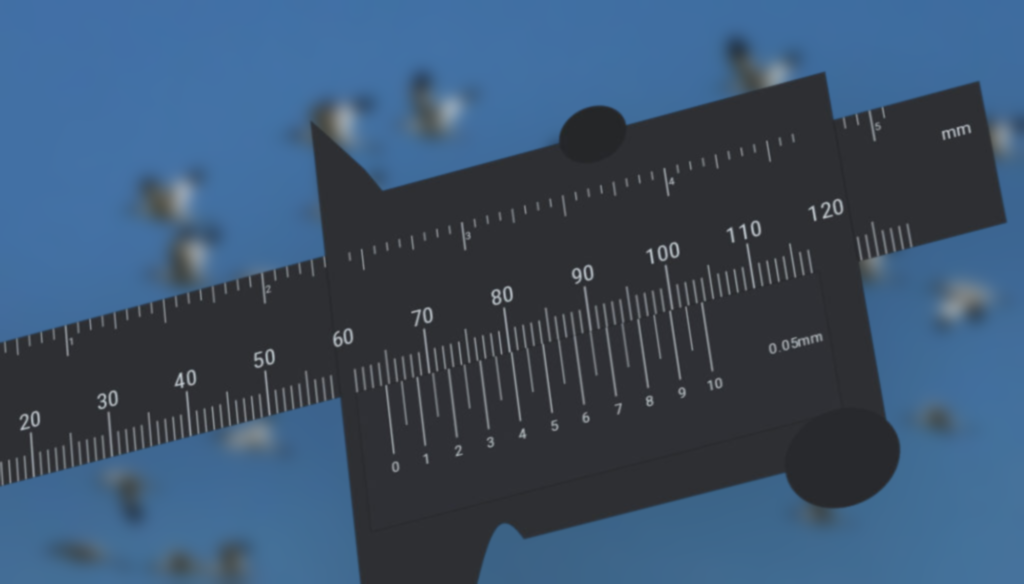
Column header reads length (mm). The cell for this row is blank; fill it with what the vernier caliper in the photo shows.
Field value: 64.6 mm
